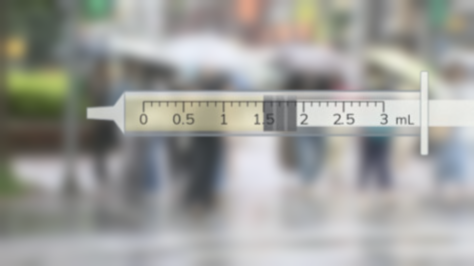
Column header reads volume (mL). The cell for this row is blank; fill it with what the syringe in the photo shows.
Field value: 1.5 mL
